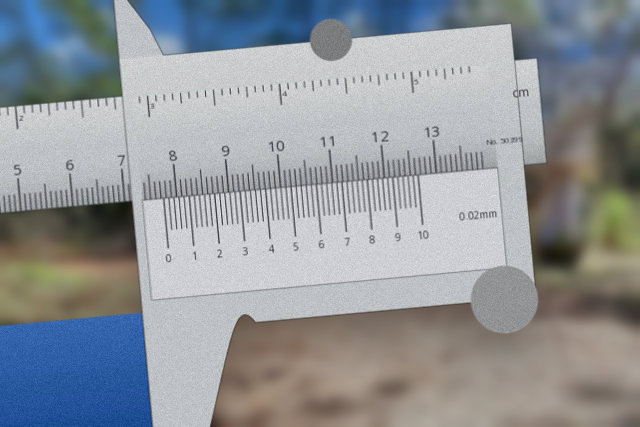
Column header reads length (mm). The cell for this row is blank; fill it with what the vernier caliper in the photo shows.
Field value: 77.5 mm
